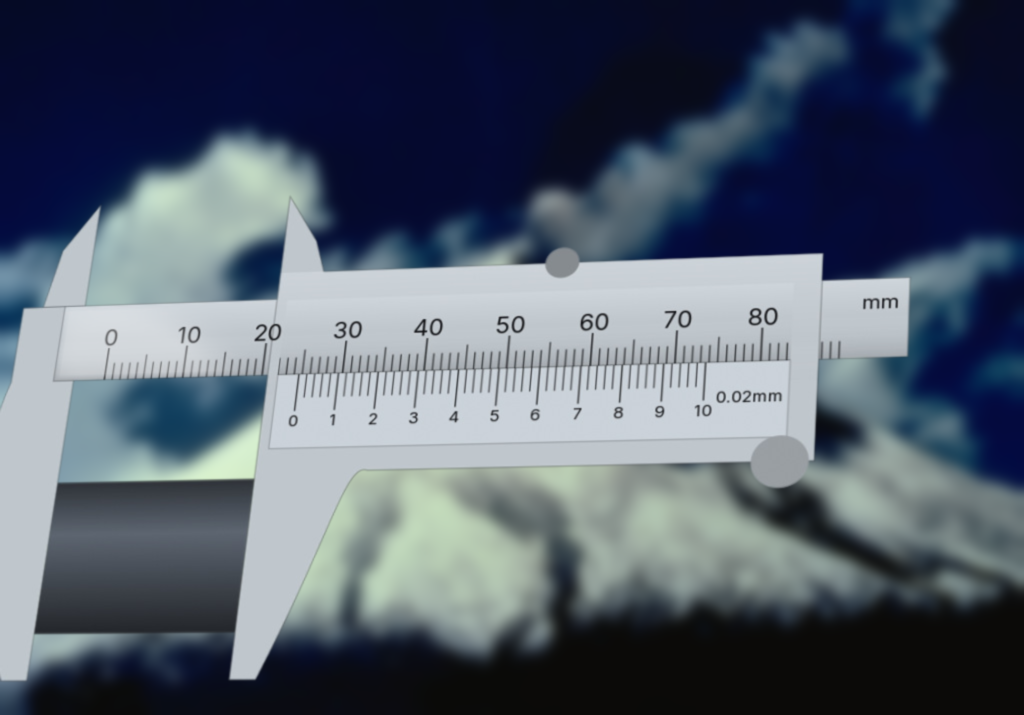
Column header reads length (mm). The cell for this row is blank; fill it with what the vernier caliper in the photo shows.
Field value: 24.6 mm
